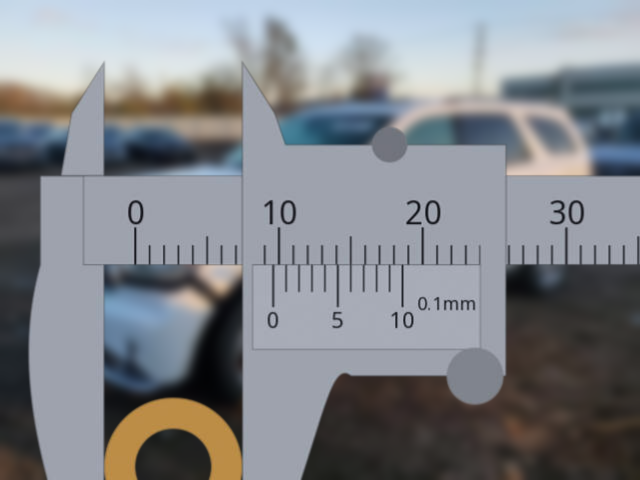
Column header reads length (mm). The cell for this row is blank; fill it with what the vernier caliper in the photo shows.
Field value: 9.6 mm
